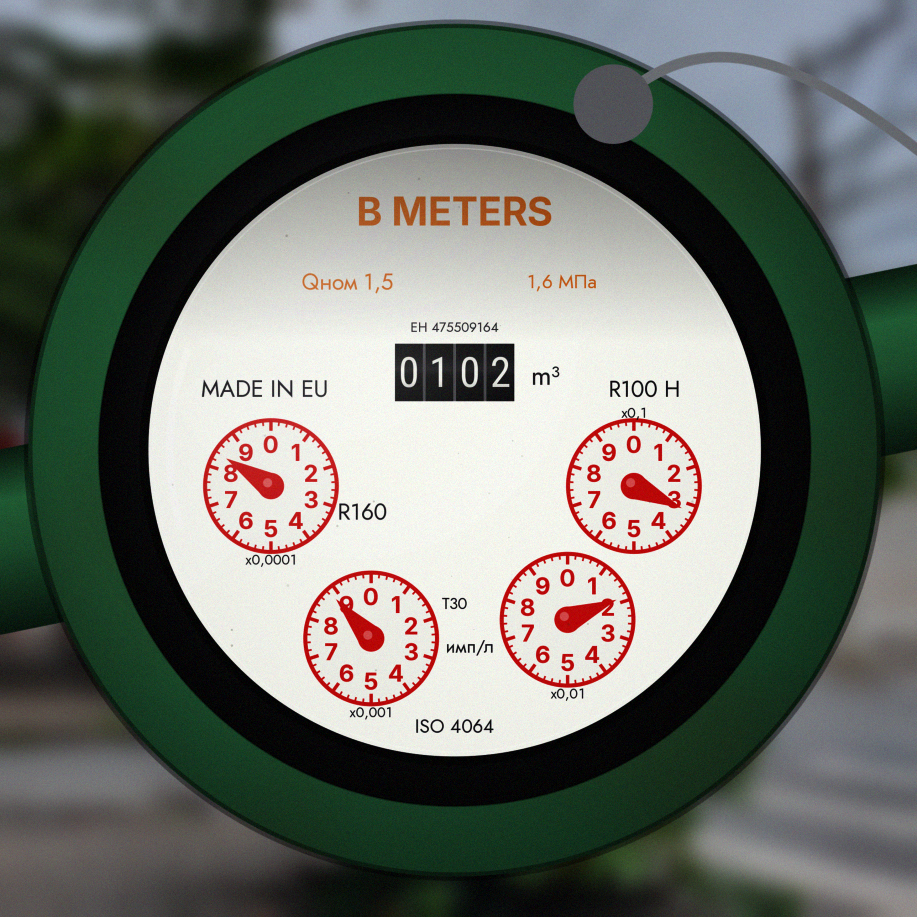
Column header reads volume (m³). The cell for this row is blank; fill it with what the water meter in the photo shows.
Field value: 102.3188 m³
